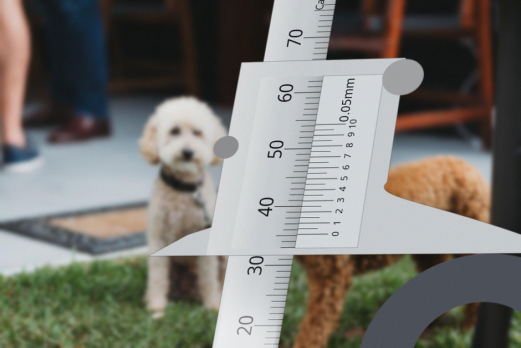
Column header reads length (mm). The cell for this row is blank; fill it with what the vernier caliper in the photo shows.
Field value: 35.2 mm
